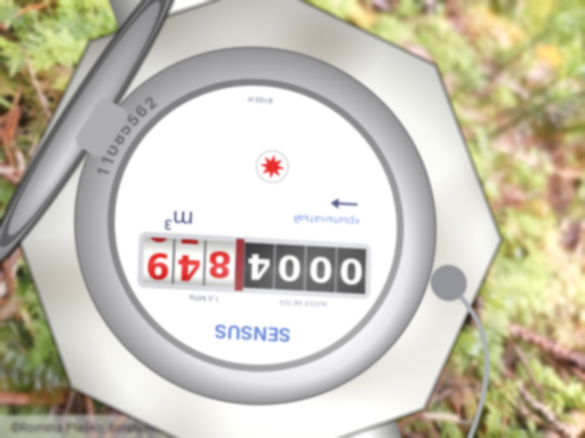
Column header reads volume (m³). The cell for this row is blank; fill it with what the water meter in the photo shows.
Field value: 4.849 m³
